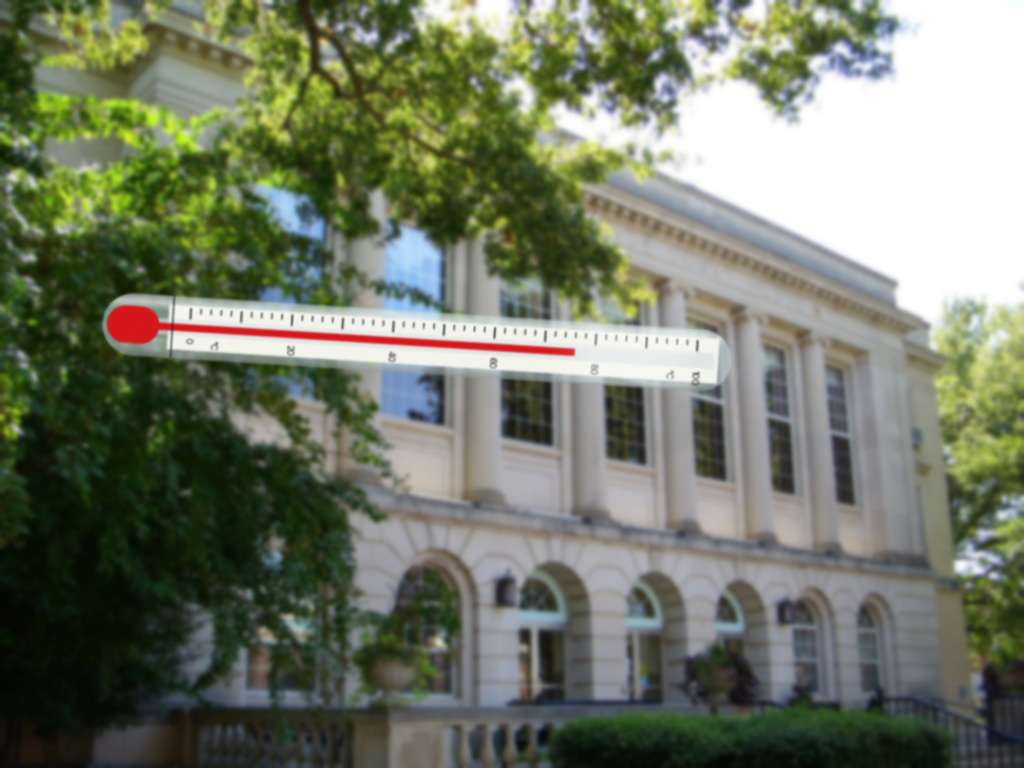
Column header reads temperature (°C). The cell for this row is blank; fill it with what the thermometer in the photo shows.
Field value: 76 °C
